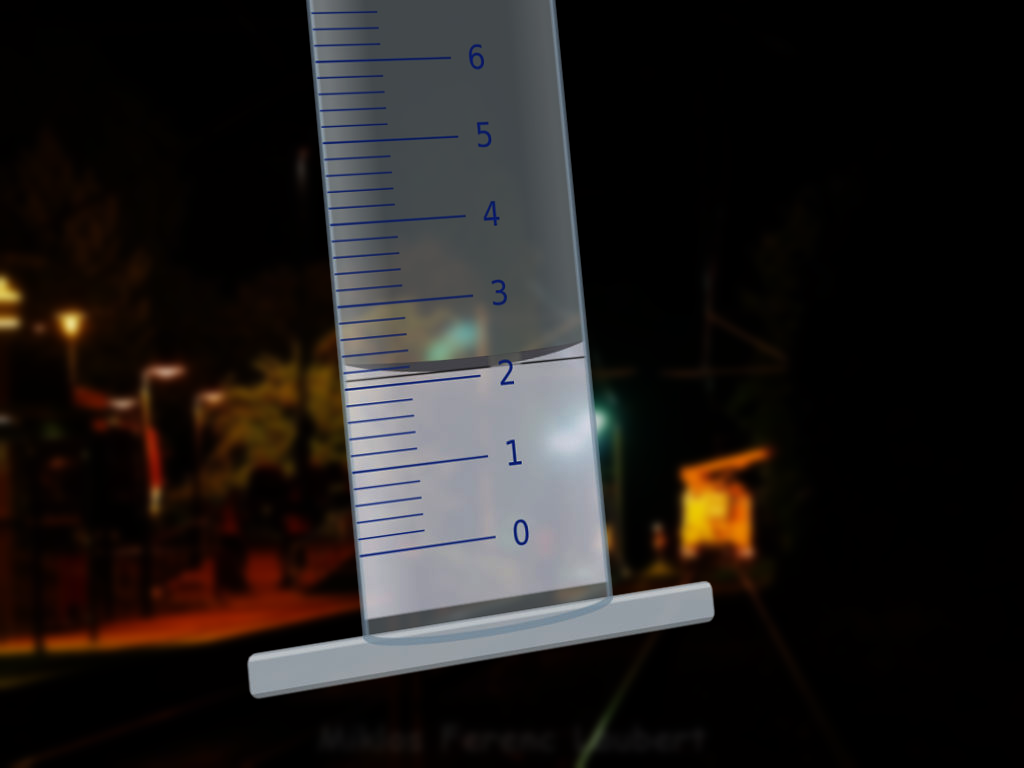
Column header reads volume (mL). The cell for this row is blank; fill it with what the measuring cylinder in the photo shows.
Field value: 2.1 mL
